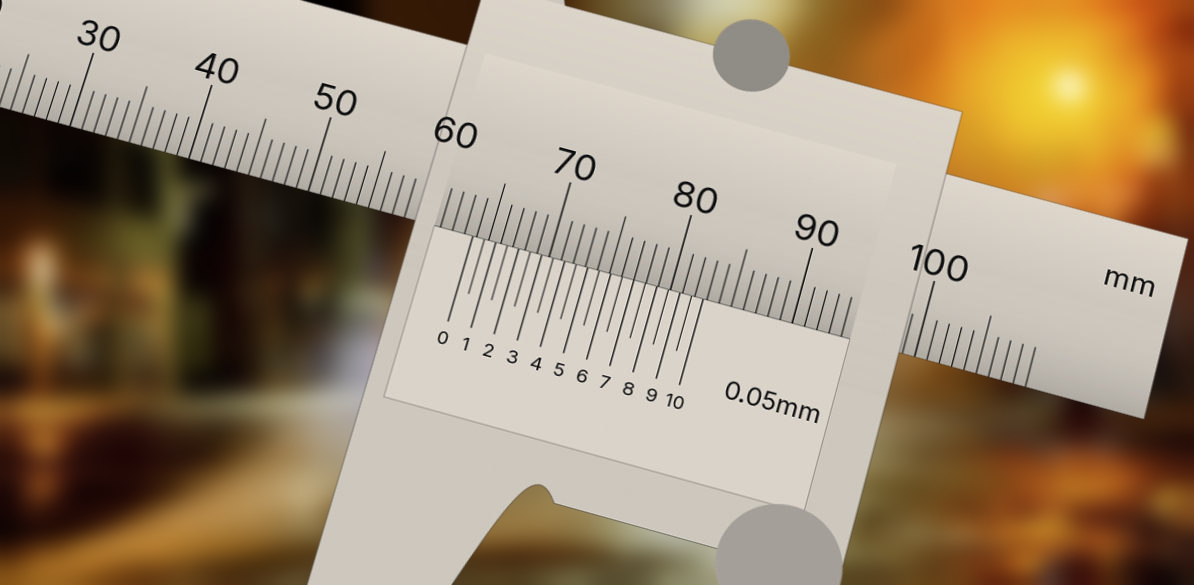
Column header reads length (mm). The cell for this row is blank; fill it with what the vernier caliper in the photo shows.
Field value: 63.7 mm
